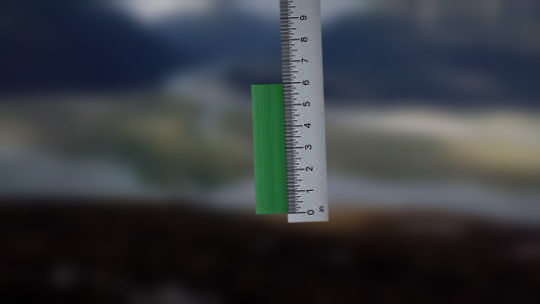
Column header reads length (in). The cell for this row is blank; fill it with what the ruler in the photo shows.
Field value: 6 in
